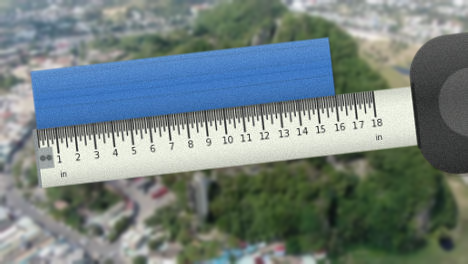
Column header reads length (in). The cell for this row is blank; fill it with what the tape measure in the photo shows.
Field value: 16 in
